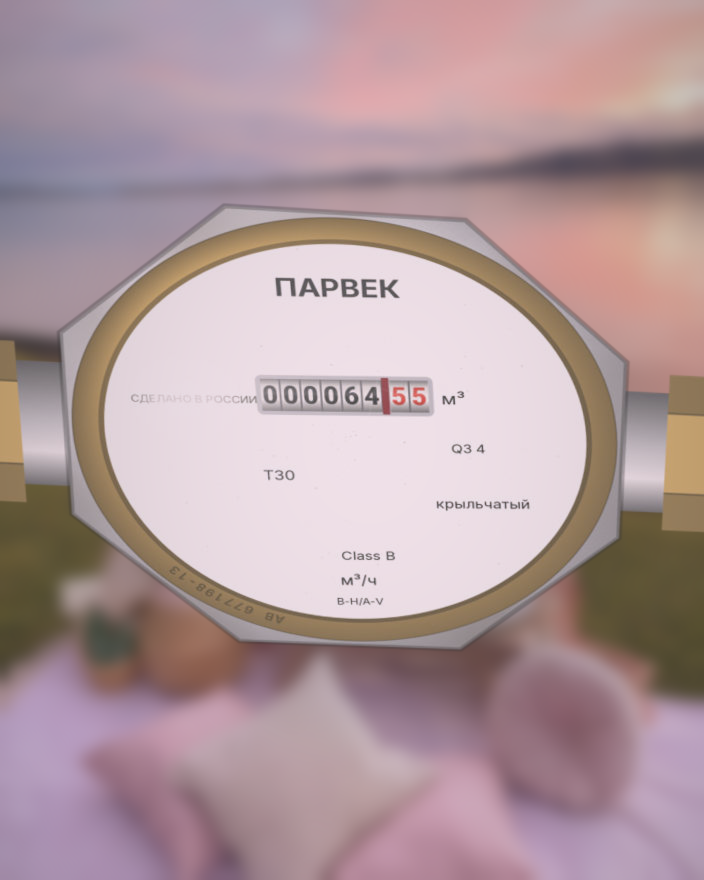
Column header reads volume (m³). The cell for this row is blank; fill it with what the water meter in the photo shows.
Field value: 64.55 m³
